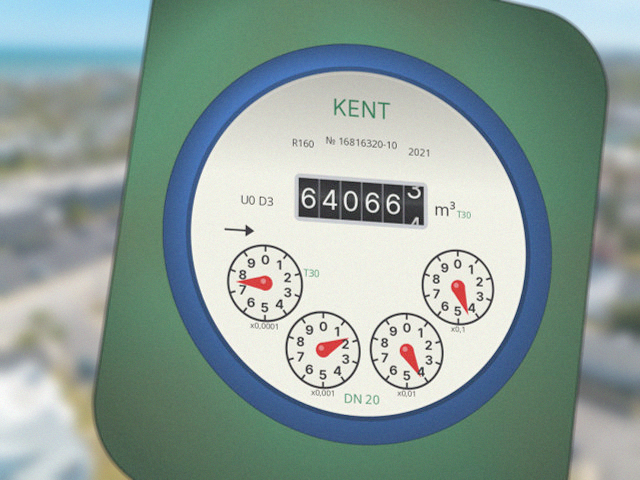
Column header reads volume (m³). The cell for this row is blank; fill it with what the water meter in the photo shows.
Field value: 640663.4417 m³
